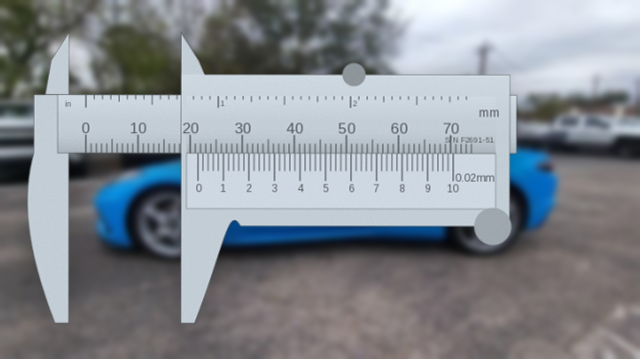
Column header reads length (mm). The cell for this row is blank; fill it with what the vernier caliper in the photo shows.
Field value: 21.5 mm
